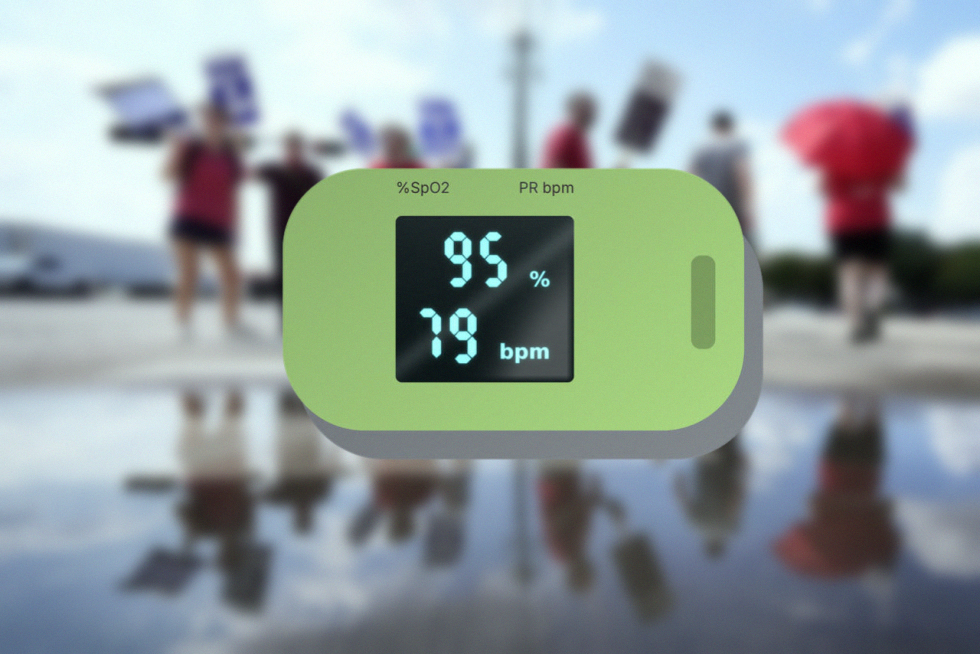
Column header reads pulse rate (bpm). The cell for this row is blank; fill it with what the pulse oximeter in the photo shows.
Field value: 79 bpm
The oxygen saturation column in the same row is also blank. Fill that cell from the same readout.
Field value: 95 %
